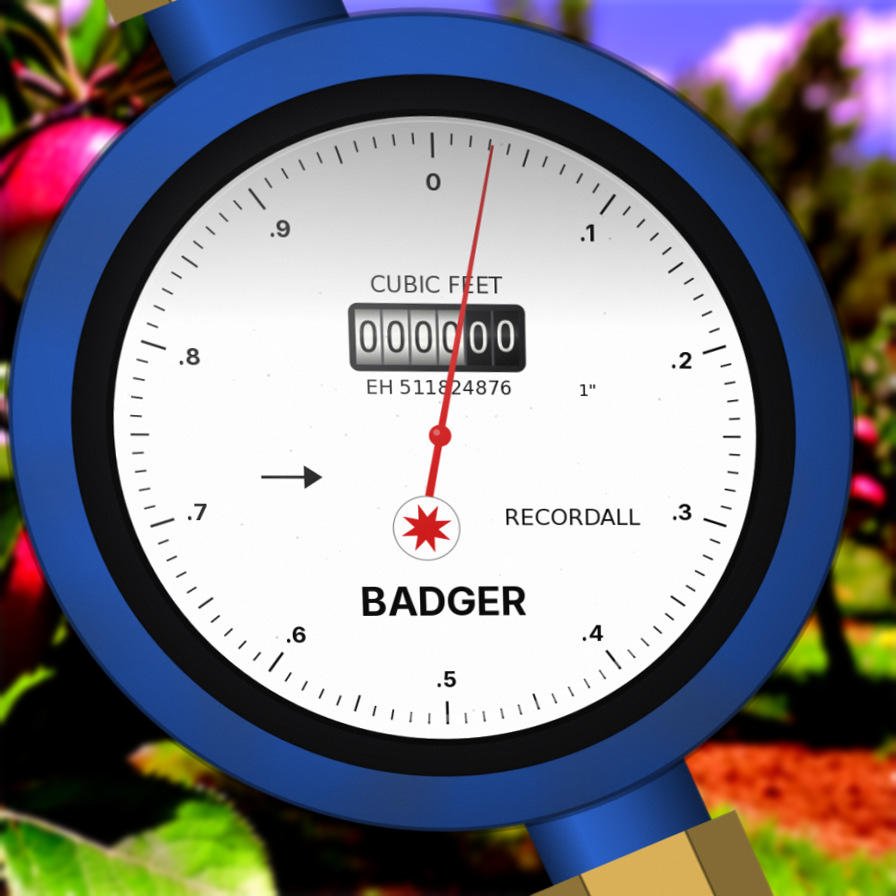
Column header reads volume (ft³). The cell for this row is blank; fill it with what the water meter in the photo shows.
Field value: 0.03 ft³
